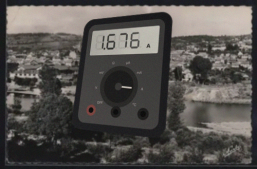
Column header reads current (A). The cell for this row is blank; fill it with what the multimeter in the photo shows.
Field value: 1.676 A
